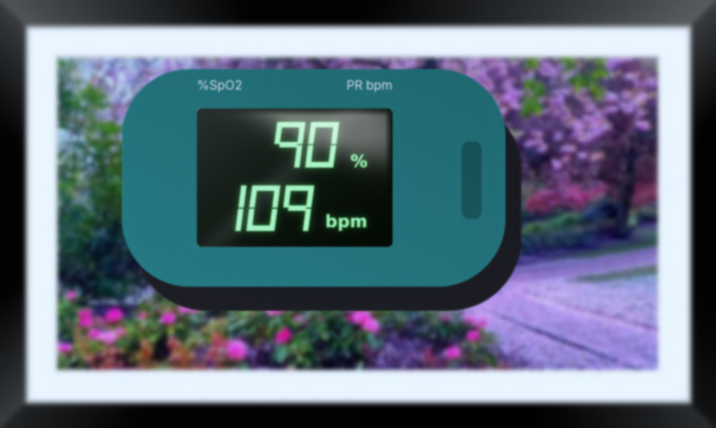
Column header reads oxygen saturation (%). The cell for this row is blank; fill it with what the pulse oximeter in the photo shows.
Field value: 90 %
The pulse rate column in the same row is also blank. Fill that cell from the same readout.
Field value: 109 bpm
